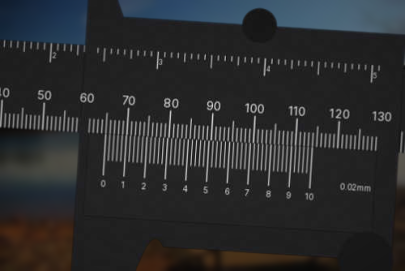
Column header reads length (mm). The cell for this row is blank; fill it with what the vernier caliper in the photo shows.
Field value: 65.0 mm
